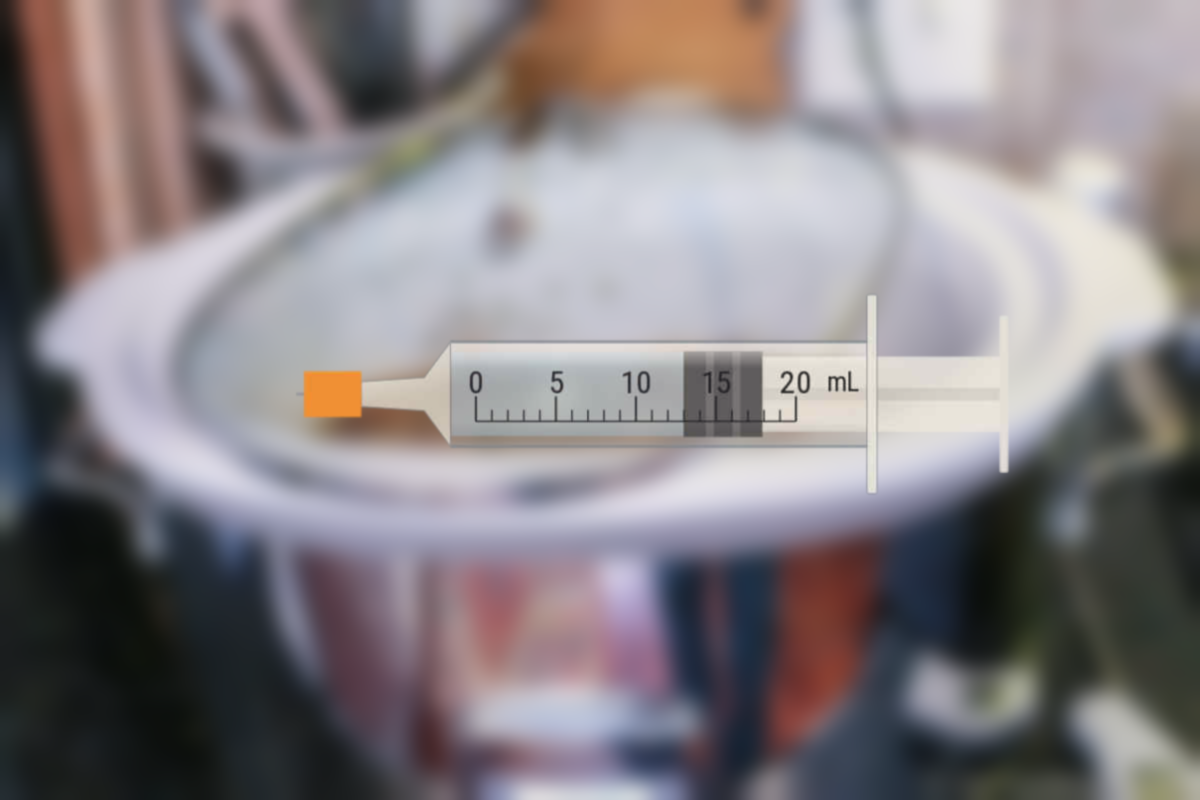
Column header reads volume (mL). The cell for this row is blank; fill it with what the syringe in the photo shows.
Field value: 13 mL
